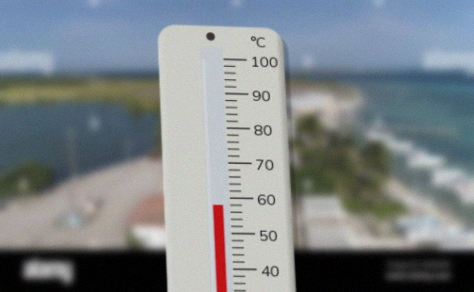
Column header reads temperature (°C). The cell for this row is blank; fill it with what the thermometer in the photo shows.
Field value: 58 °C
